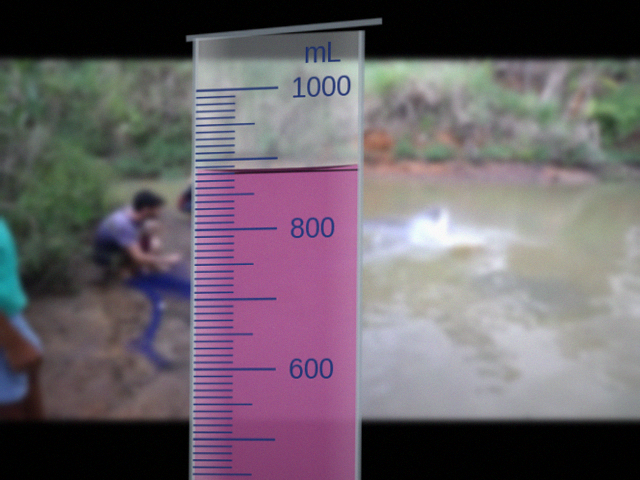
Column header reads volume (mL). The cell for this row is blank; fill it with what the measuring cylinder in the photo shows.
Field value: 880 mL
